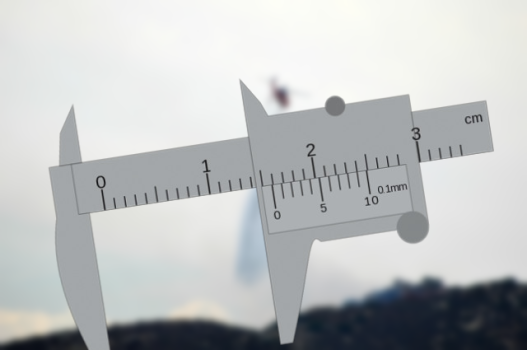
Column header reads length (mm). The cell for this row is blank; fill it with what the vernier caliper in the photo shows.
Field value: 15.9 mm
